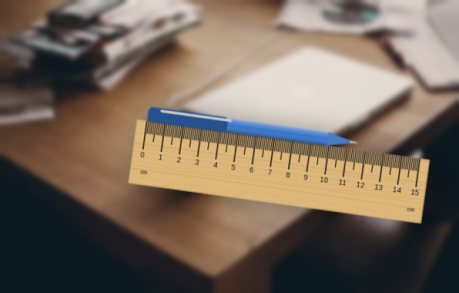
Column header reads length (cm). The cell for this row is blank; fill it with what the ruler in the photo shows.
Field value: 11.5 cm
